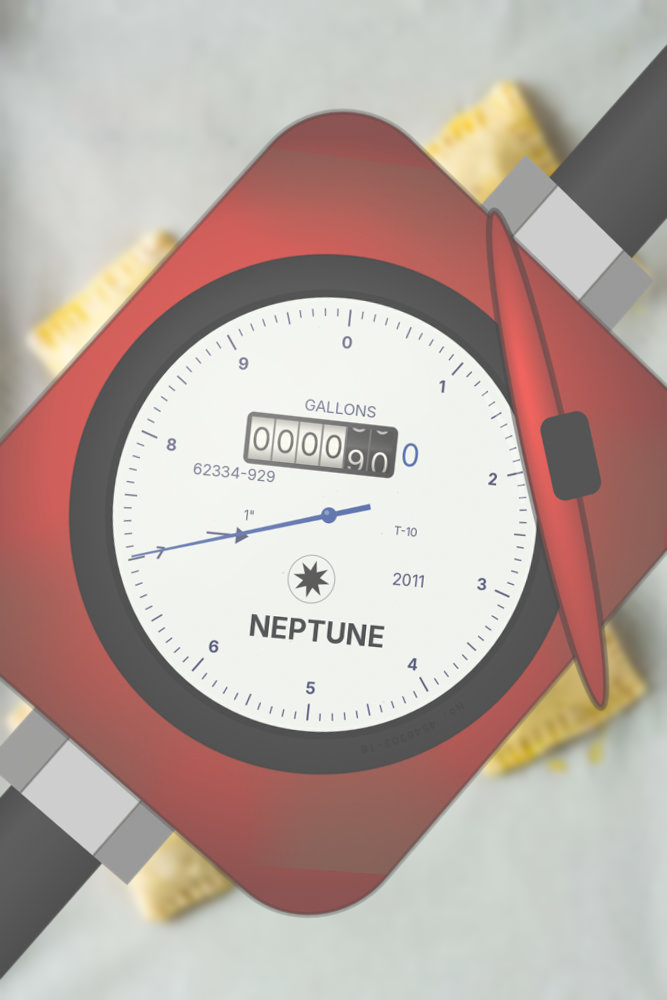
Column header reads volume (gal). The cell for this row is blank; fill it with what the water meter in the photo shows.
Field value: 897.0 gal
